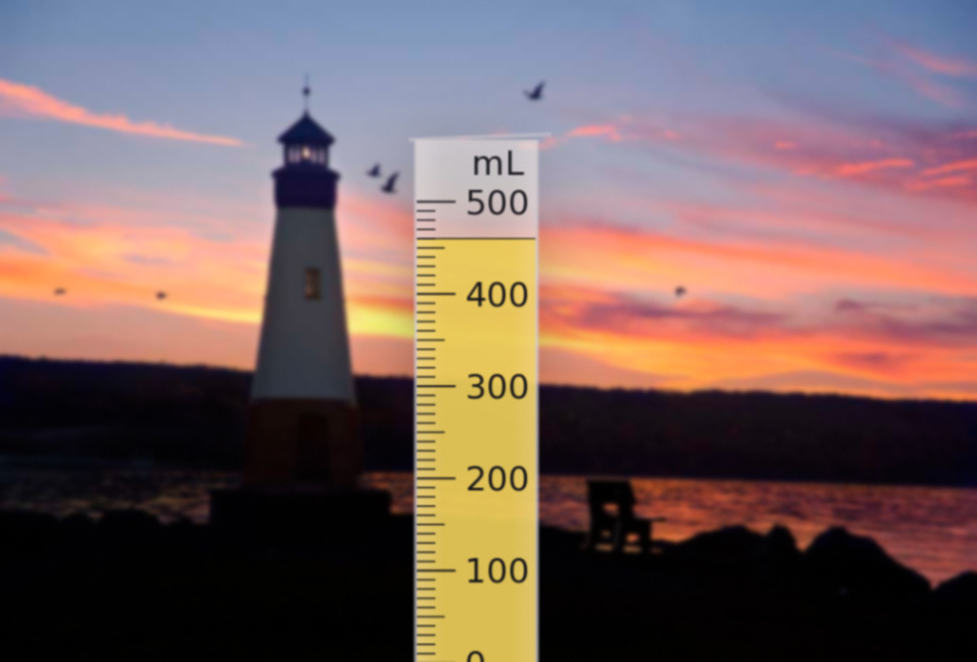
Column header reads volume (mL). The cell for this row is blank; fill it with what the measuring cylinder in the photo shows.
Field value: 460 mL
